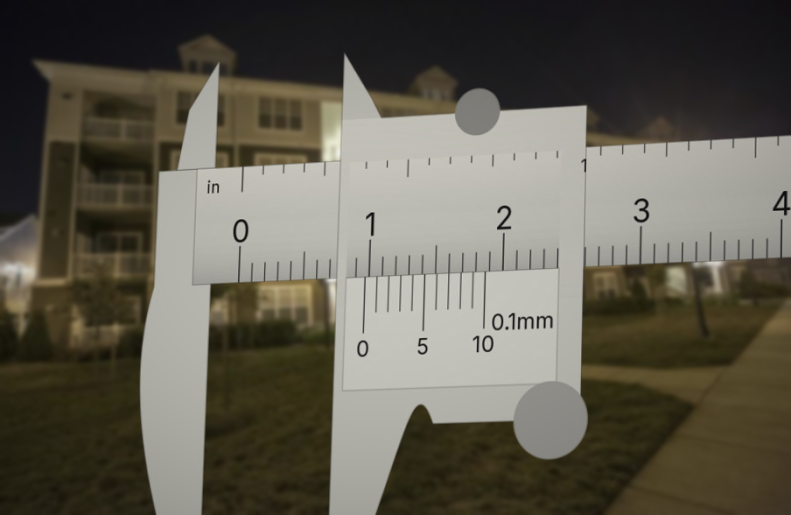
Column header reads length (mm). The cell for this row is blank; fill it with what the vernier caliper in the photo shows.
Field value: 9.7 mm
